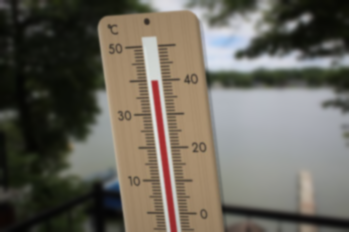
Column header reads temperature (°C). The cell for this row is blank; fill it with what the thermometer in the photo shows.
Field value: 40 °C
